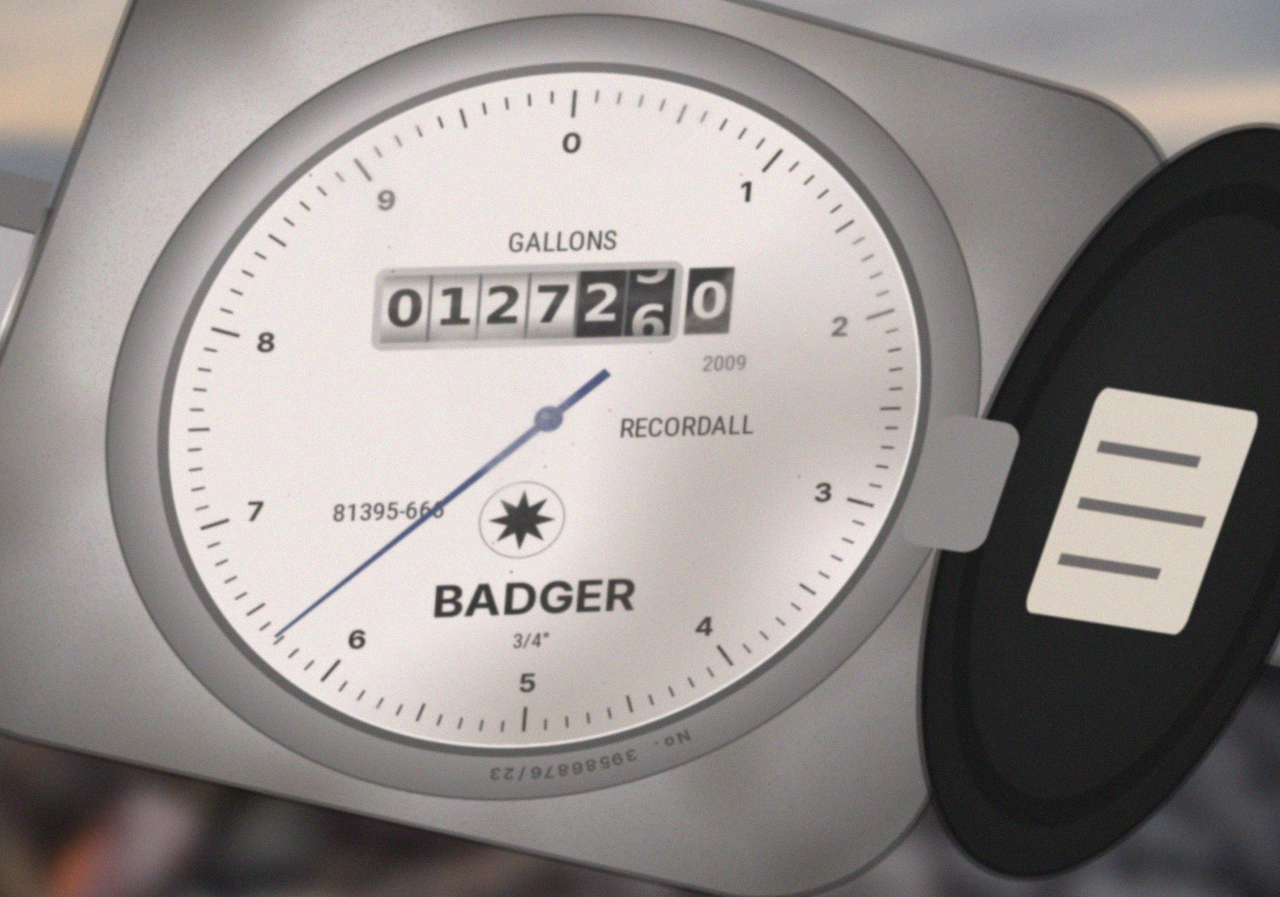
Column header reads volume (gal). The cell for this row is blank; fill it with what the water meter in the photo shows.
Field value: 127256.3 gal
